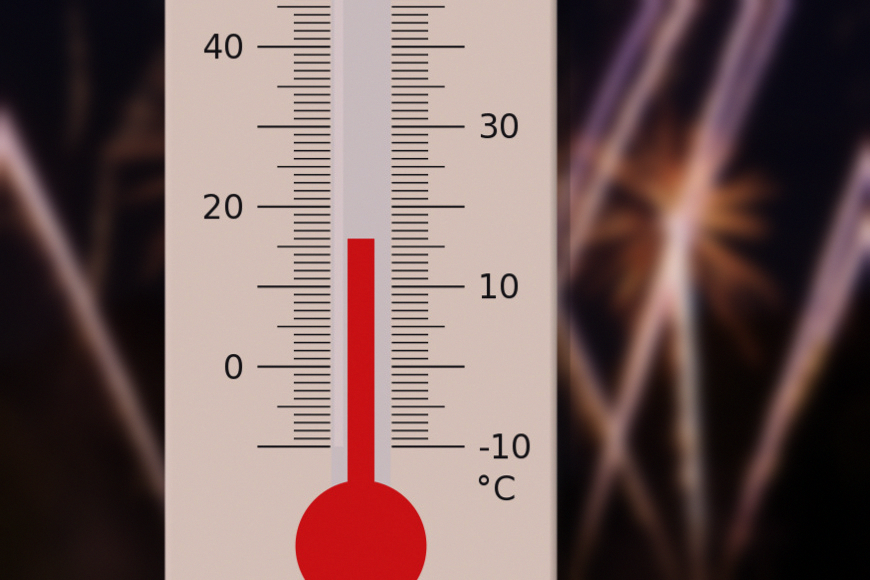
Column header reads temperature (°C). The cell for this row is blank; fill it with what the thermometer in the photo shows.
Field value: 16 °C
